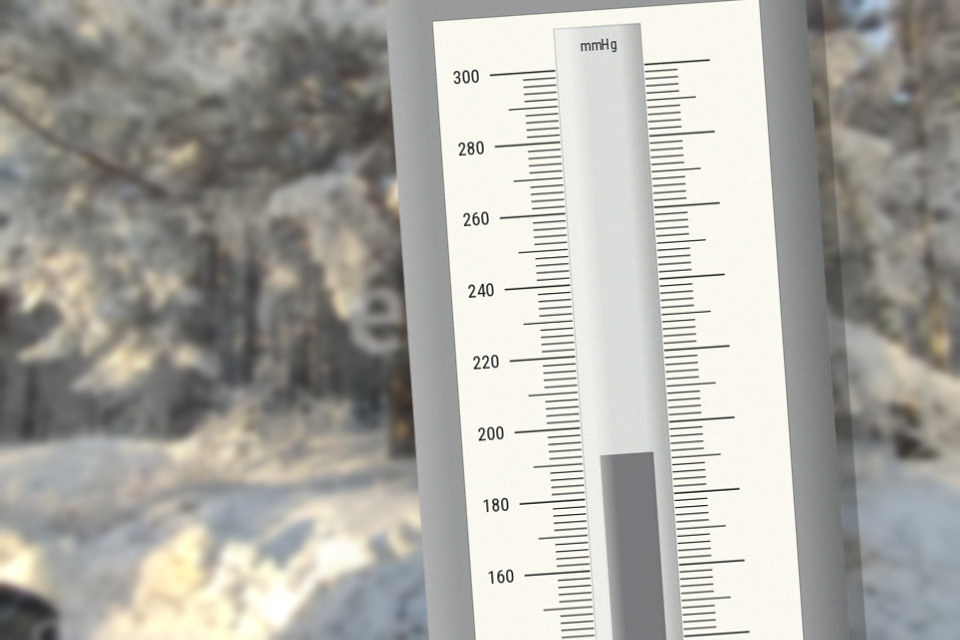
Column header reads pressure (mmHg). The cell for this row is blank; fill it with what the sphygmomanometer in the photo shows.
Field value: 192 mmHg
